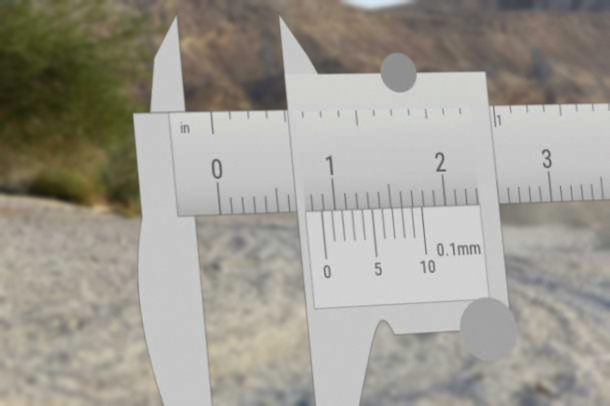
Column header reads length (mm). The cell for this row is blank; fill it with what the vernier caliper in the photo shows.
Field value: 8.8 mm
